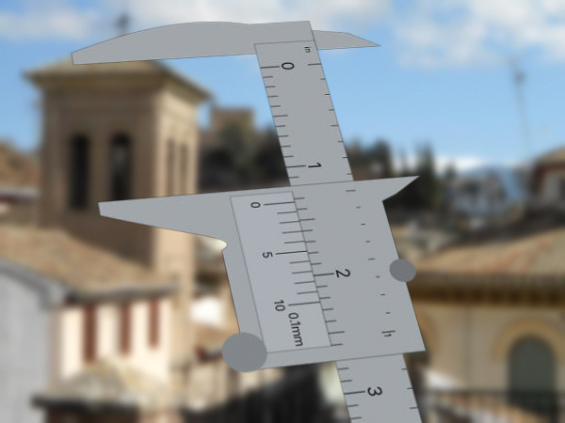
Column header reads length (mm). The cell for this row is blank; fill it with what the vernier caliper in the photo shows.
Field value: 13.3 mm
